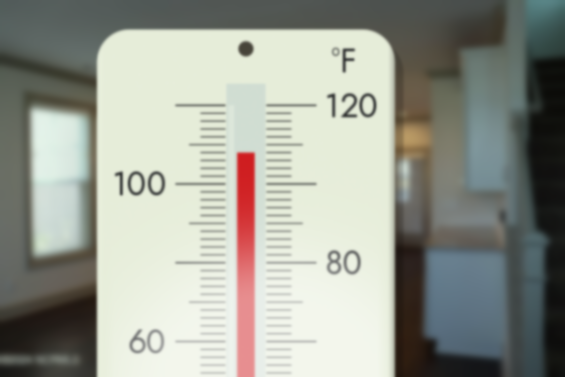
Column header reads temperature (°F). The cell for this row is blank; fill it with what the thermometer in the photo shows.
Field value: 108 °F
